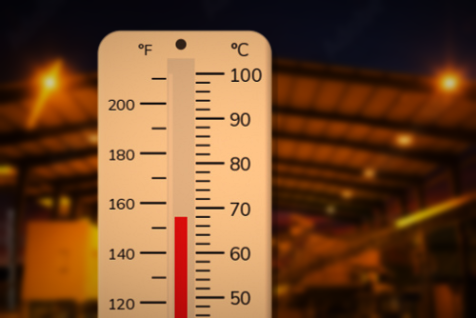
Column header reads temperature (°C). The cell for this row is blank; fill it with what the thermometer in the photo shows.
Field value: 68 °C
